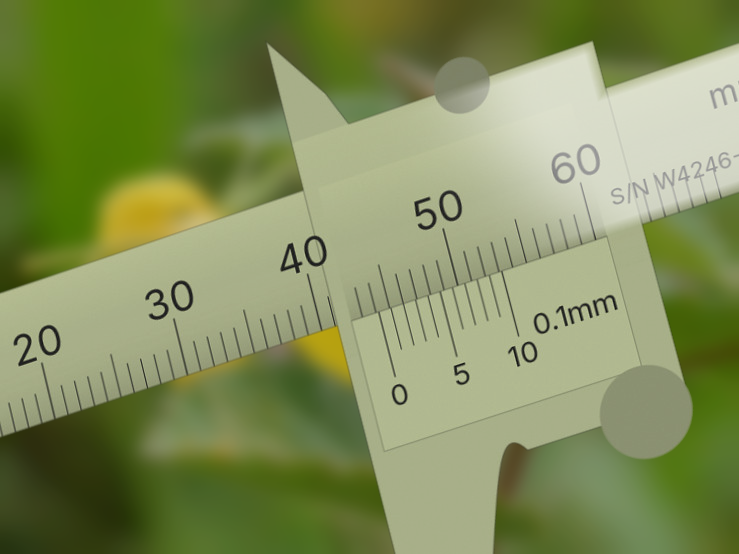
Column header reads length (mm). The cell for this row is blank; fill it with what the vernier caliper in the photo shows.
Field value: 44.2 mm
